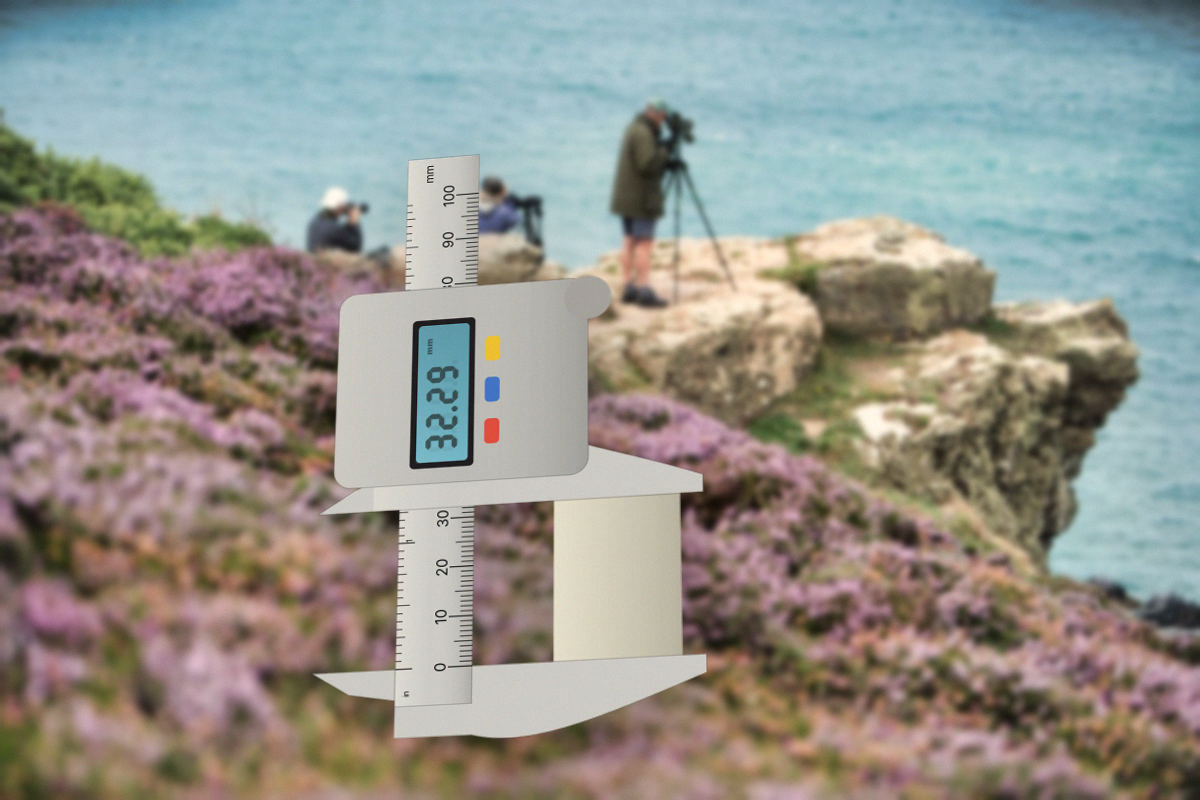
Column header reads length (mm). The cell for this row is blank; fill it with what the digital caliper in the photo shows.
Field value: 32.29 mm
